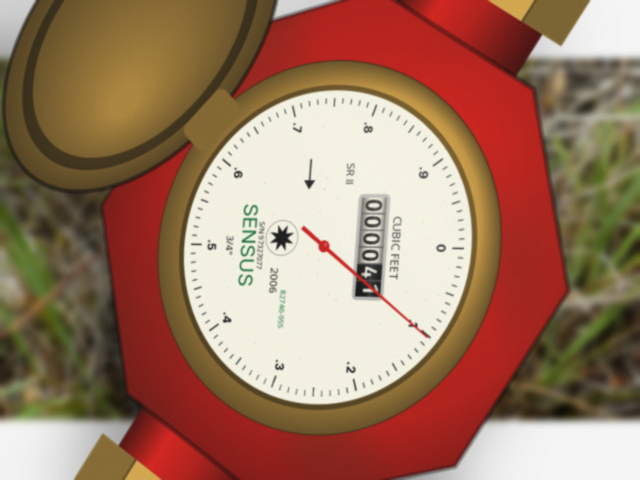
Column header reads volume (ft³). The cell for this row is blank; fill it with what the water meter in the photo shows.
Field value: 41.10 ft³
